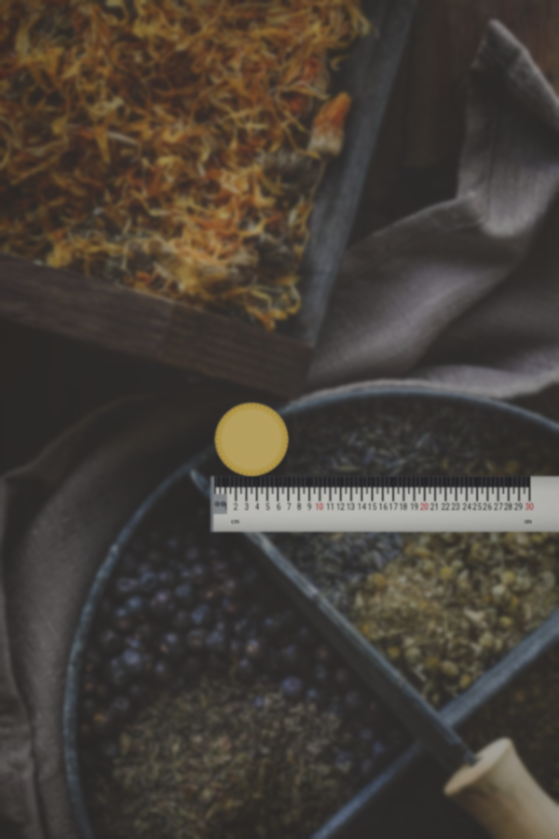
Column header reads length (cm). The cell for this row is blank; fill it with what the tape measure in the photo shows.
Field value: 7 cm
